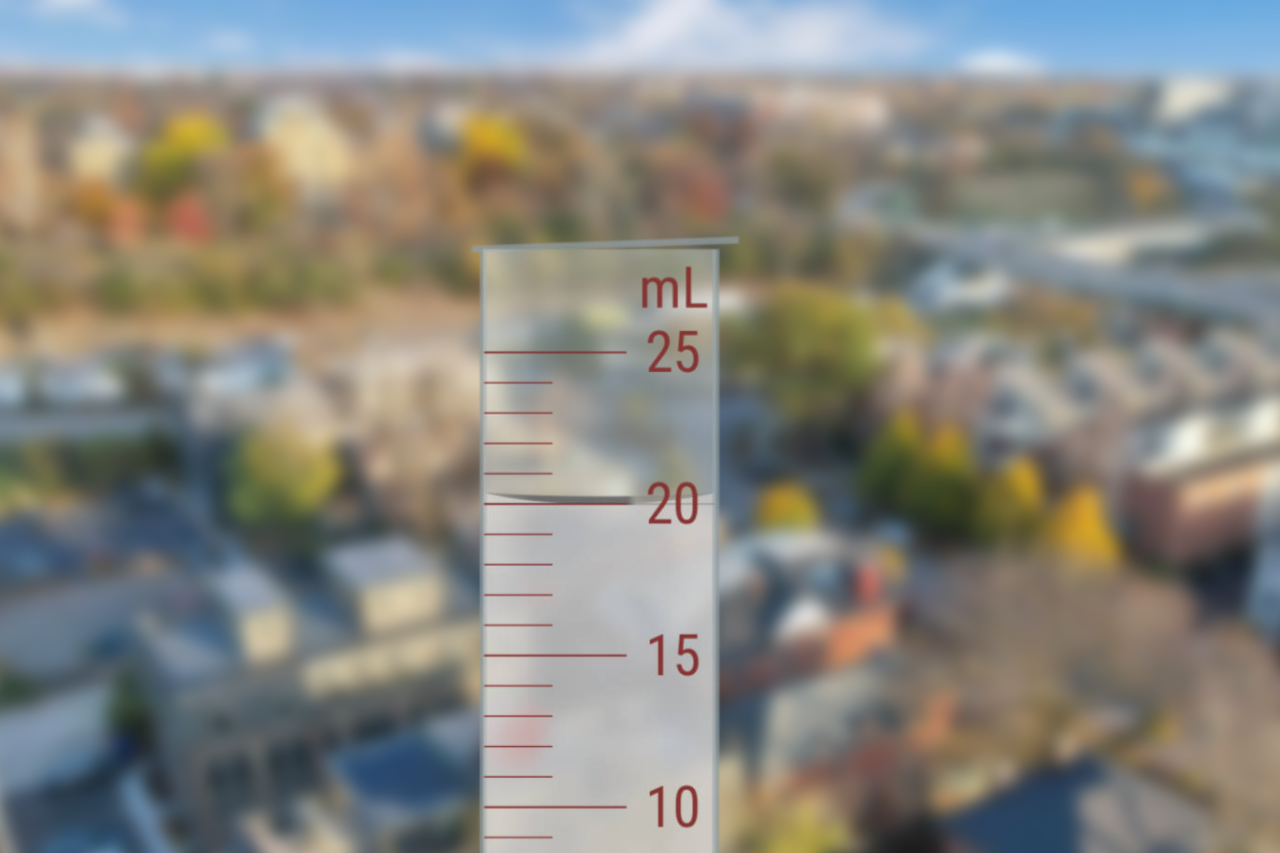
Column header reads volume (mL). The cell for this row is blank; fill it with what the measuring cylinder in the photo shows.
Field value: 20 mL
